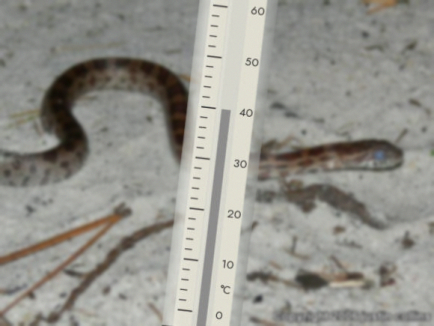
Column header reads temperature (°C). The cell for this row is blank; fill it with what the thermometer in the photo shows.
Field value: 40 °C
